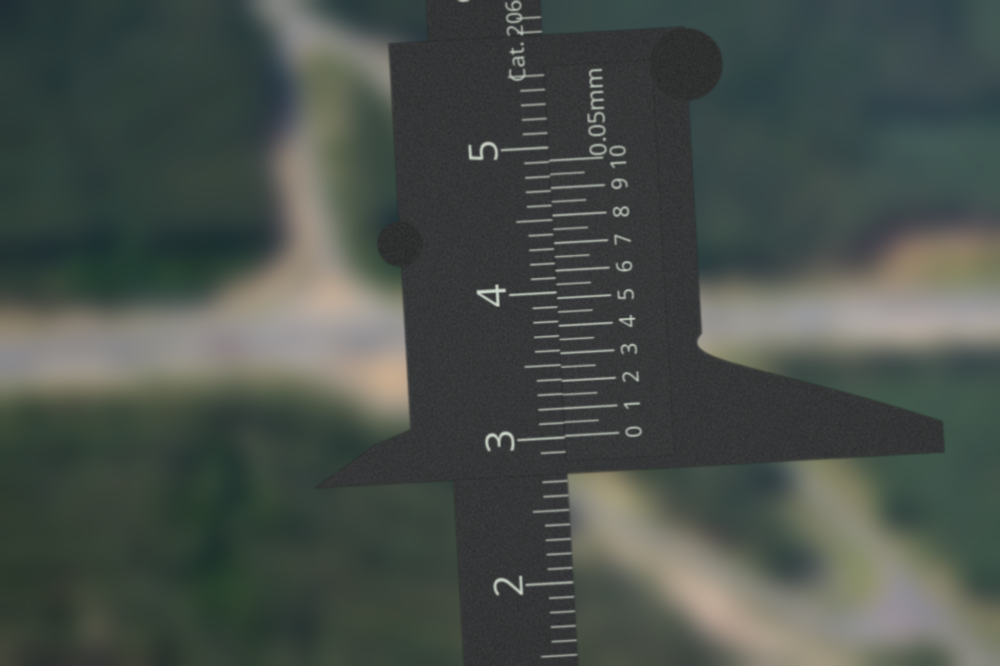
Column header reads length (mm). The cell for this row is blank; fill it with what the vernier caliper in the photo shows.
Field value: 30.1 mm
